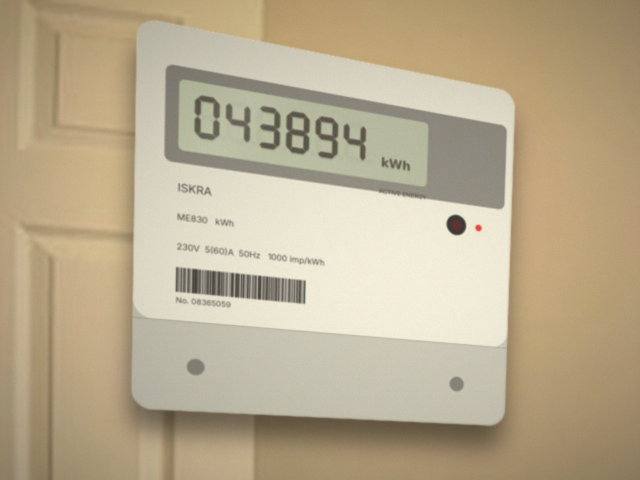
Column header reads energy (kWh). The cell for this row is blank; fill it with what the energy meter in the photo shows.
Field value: 43894 kWh
